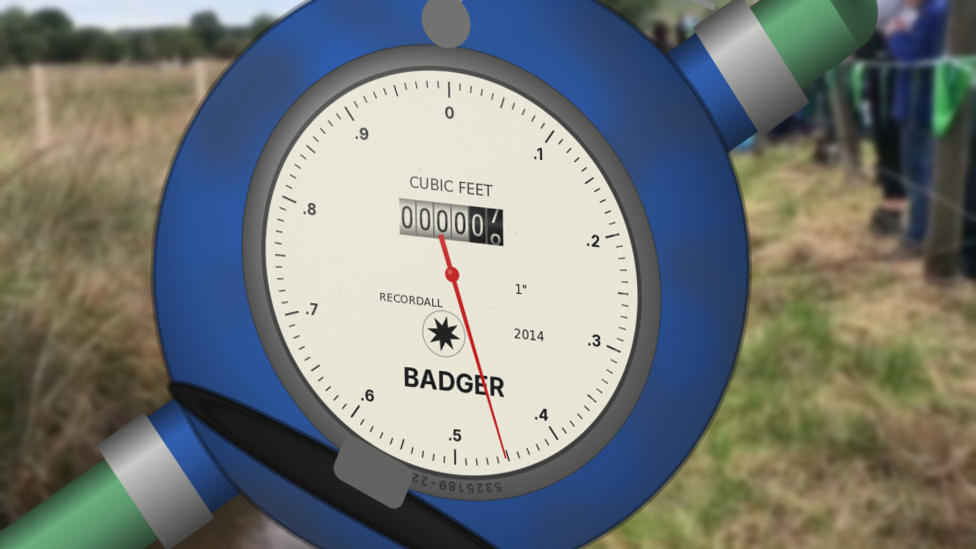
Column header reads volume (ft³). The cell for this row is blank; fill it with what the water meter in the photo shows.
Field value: 7.45 ft³
